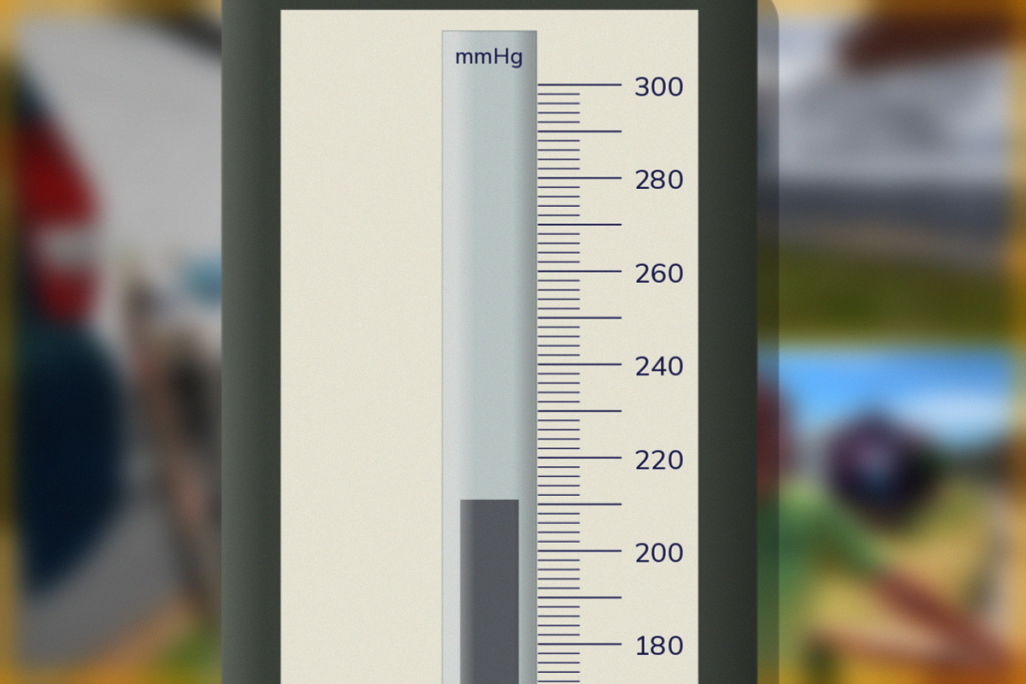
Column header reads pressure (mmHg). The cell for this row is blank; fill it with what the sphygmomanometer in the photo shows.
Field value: 211 mmHg
